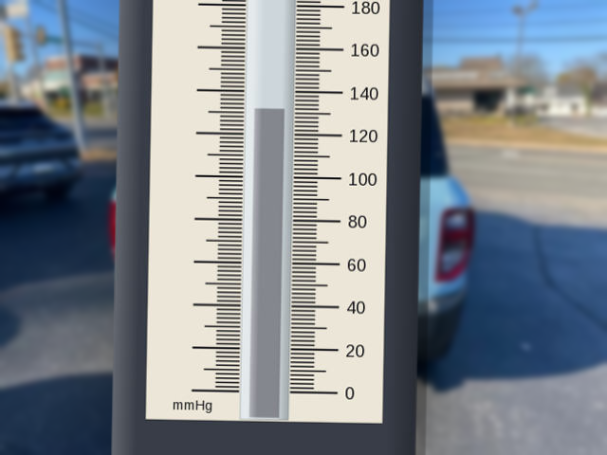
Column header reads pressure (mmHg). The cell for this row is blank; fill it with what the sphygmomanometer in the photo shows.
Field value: 132 mmHg
